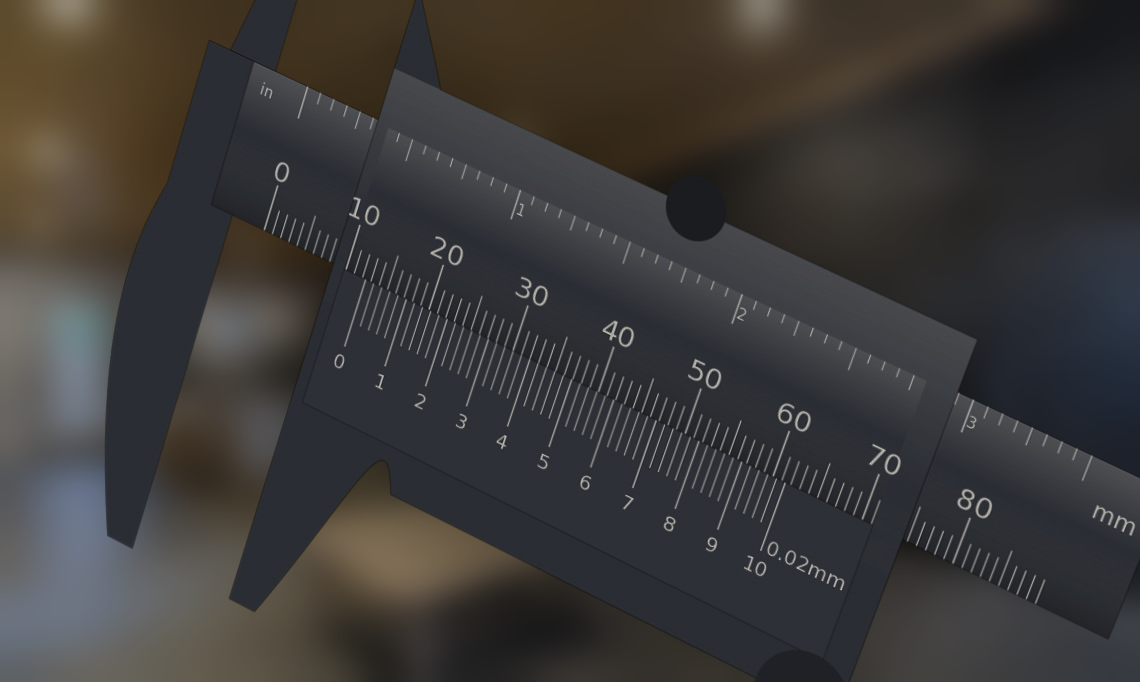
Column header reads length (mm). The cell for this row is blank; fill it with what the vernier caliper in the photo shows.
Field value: 12.4 mm
